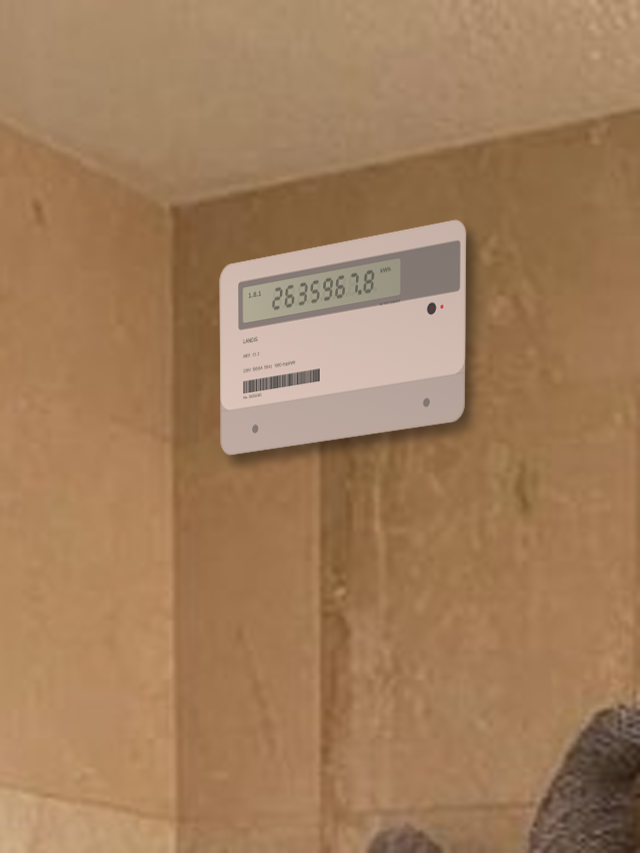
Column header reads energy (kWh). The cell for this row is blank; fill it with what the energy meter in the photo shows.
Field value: 2635967.8 kWh
